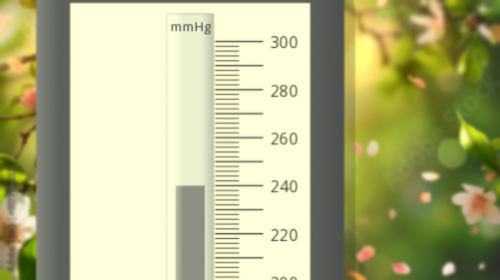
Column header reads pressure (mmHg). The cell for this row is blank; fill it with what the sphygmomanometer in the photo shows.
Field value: 240 mmHg
